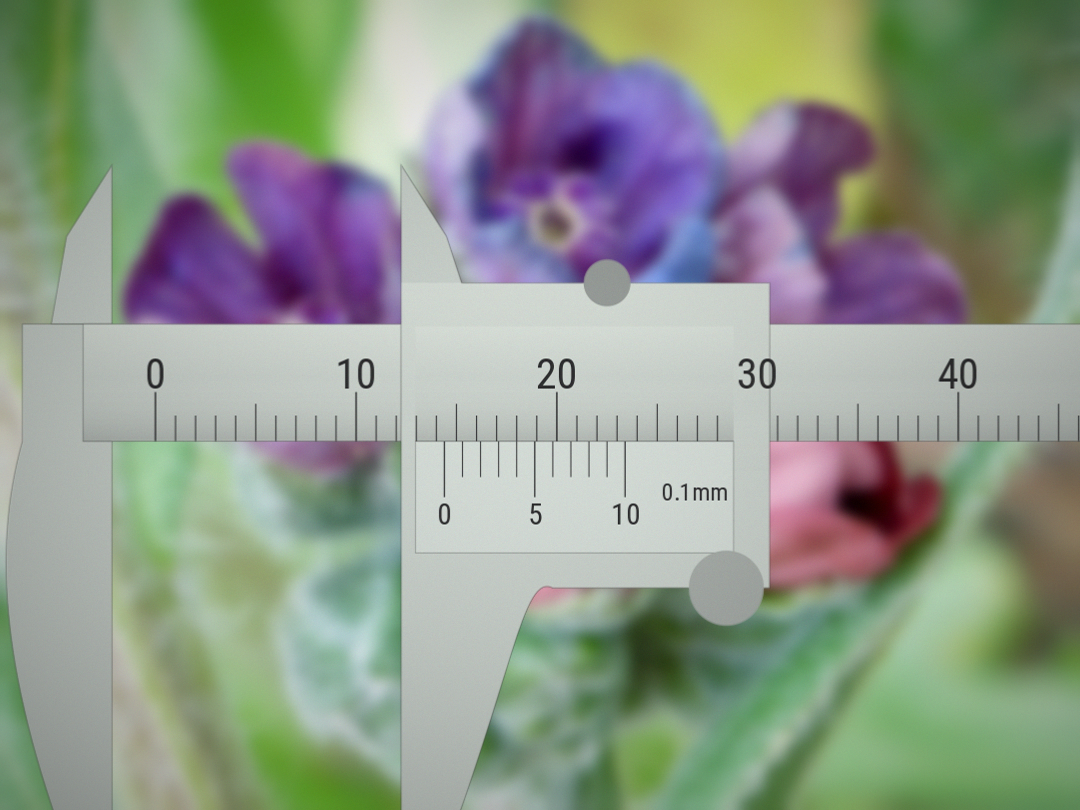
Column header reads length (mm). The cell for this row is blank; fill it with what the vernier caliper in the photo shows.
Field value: 14.4 mm
